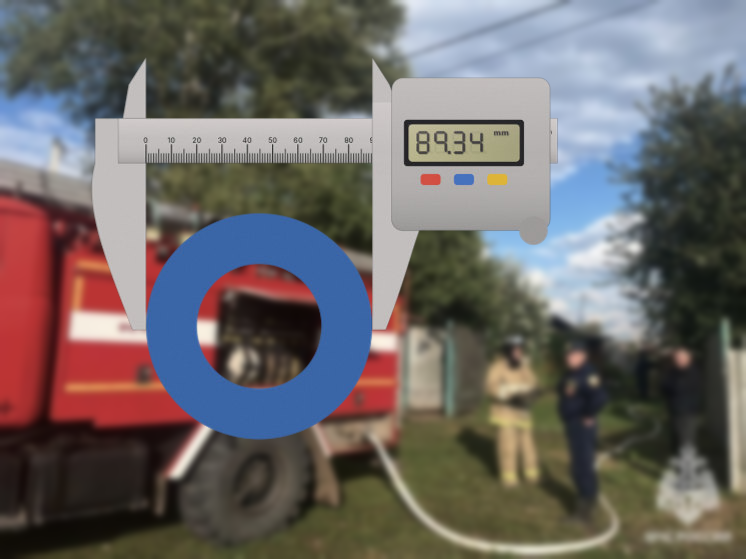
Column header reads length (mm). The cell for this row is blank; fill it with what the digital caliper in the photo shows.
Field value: 89.34 mm
